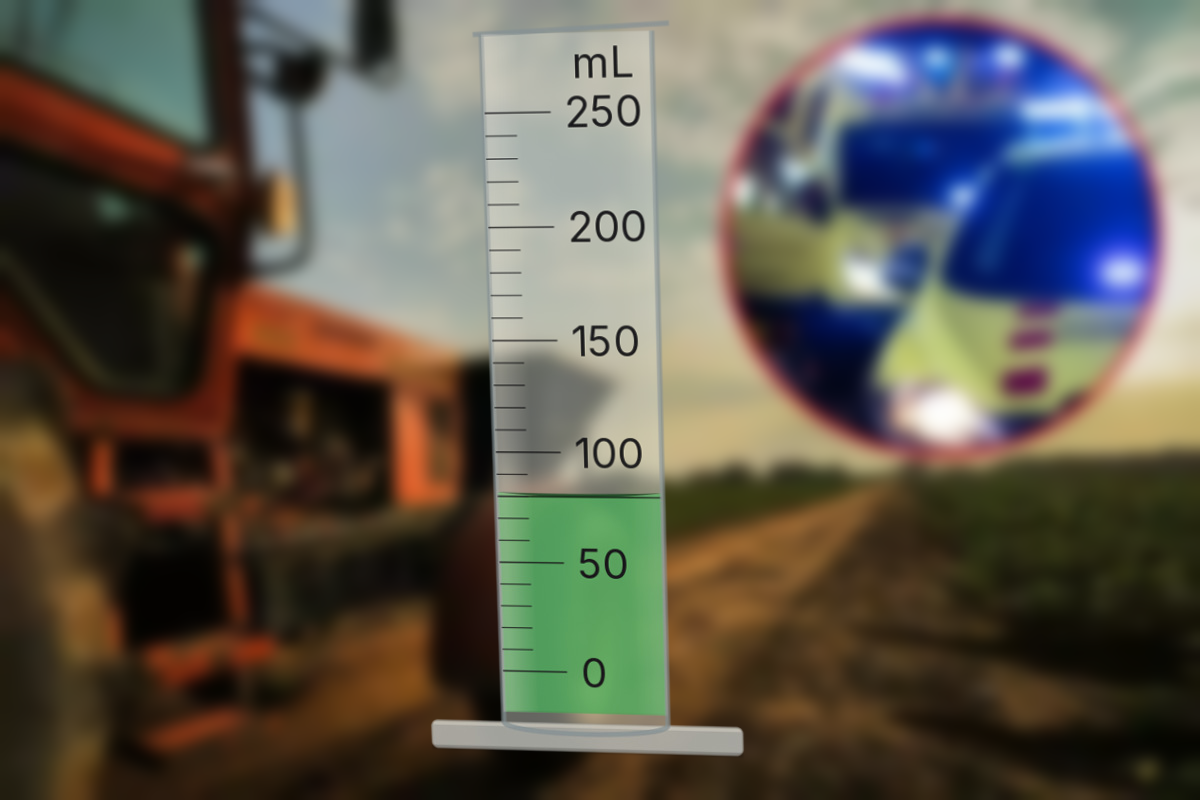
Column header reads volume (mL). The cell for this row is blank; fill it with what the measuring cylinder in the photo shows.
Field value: 80 mL
